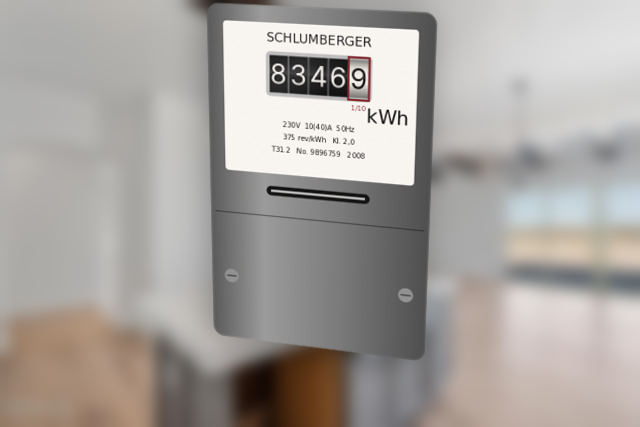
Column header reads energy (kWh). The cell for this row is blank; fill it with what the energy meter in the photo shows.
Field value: 8346.9 kWh
